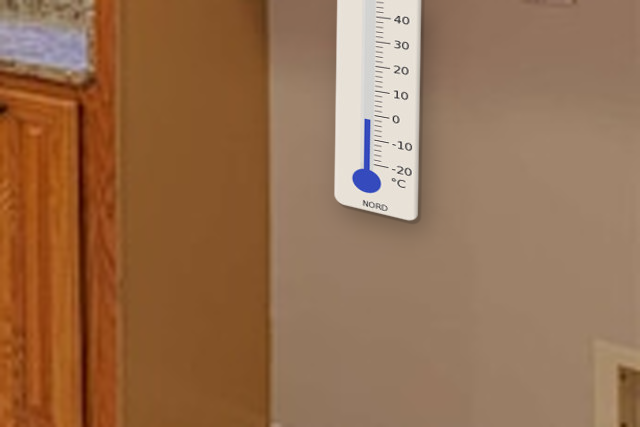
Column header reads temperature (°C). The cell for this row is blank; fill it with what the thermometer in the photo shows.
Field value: -2 °C
